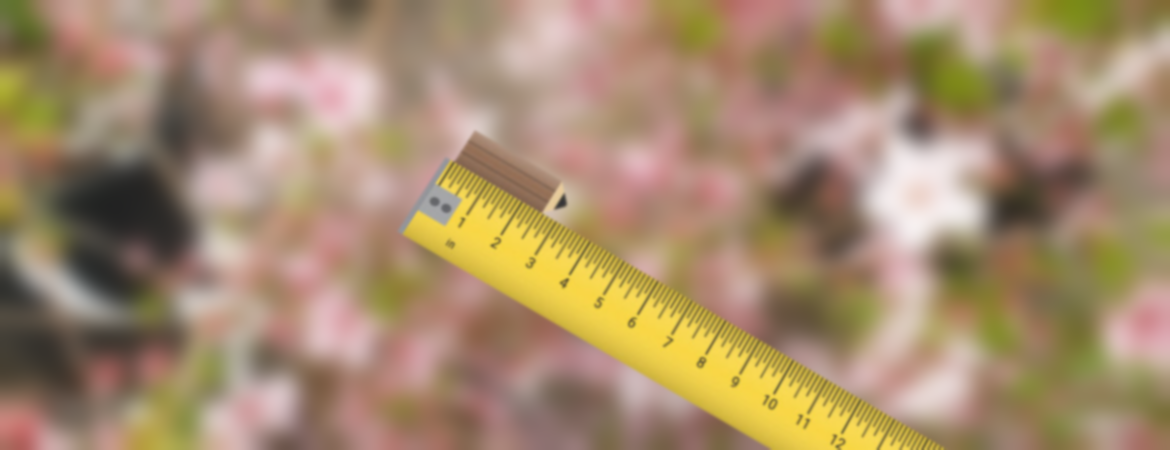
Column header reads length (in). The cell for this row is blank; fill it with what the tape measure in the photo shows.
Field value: 3 in
